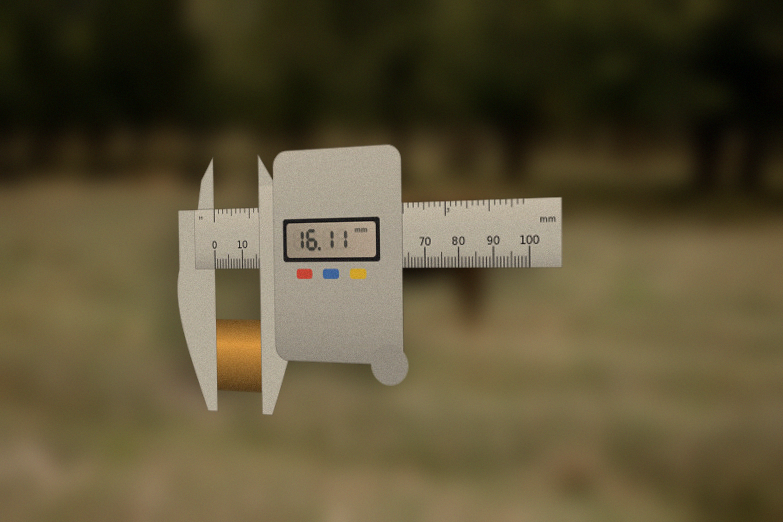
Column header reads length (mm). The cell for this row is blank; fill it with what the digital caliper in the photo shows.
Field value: 16.11 mm
